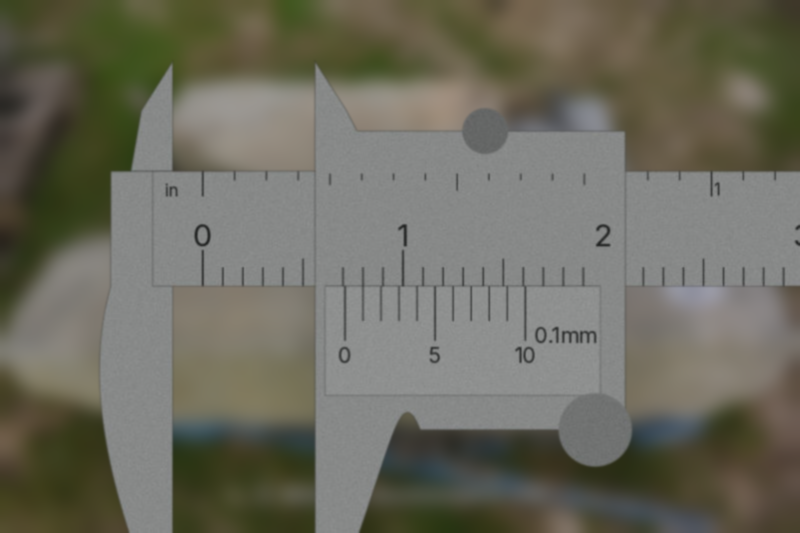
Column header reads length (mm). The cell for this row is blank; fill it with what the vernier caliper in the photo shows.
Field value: 7.1 mm
